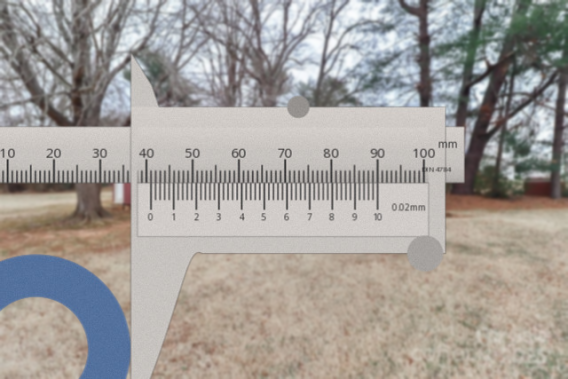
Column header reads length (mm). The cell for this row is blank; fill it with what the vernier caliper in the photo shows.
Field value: 41.0 mm
